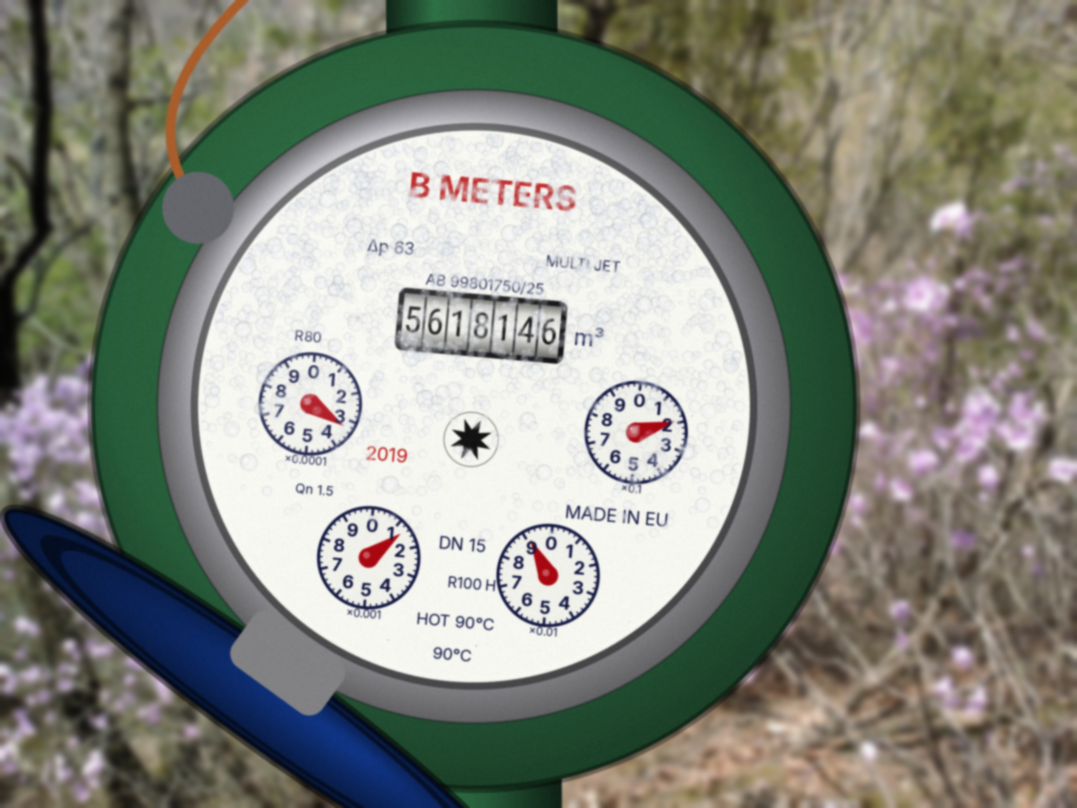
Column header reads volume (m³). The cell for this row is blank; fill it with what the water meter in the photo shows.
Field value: 5618146.1913 m³
